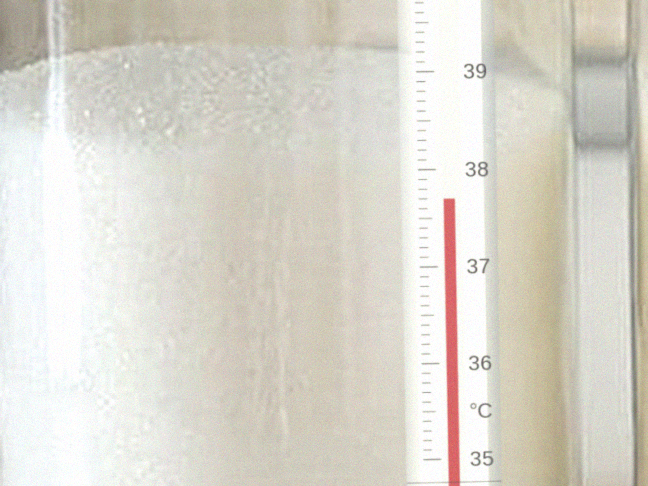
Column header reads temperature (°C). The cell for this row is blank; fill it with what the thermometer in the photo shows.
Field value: 37.7 °C
